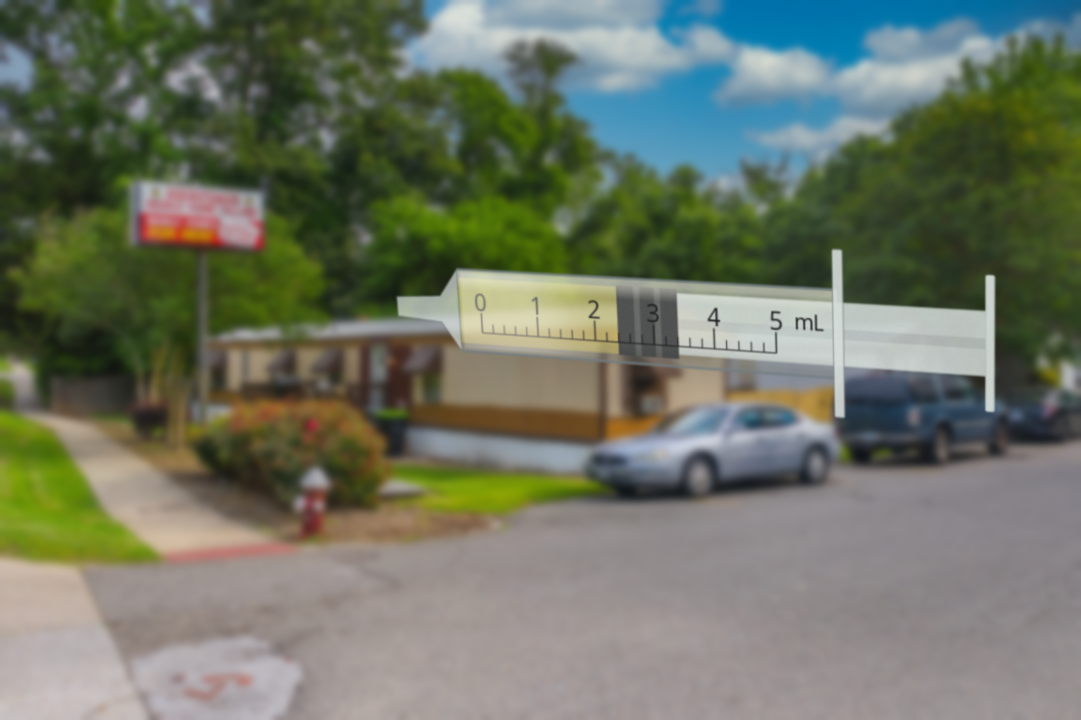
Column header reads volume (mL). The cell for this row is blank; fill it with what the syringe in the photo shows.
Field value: 2.4 mL
